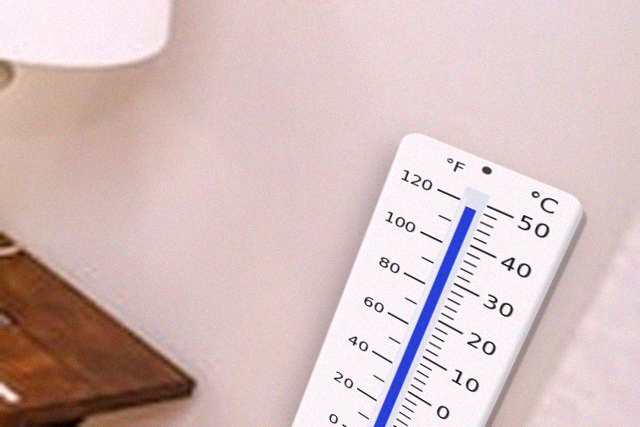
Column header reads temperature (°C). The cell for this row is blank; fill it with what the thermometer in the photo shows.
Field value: 48 °C
